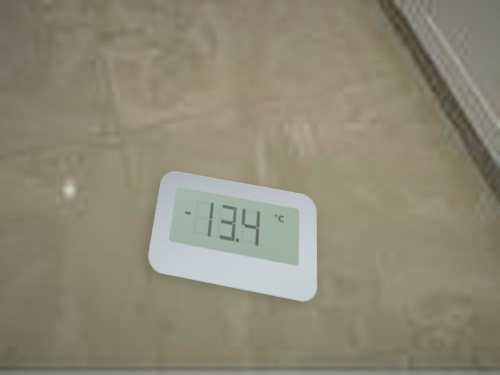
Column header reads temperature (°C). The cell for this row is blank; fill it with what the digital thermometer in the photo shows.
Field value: -13.4 °C
